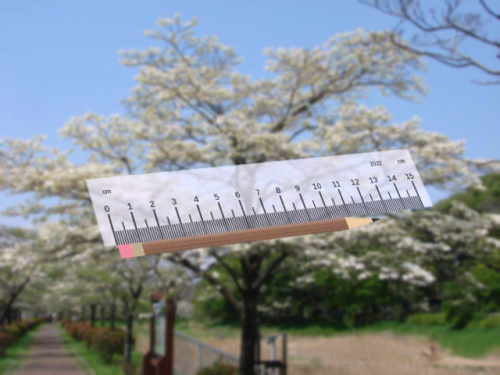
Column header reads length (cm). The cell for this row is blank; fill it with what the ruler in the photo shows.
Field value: 12.5 cm
